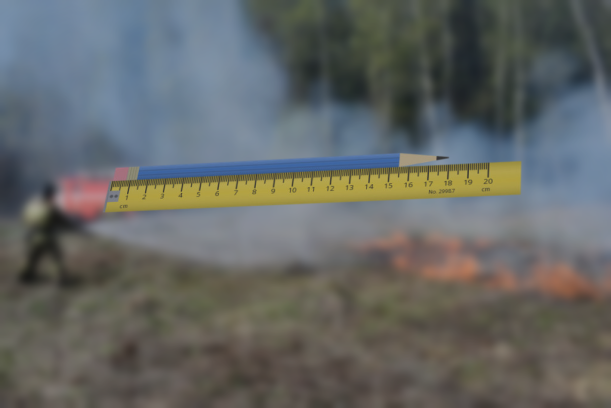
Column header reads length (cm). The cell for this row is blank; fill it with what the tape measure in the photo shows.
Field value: 18 cm
